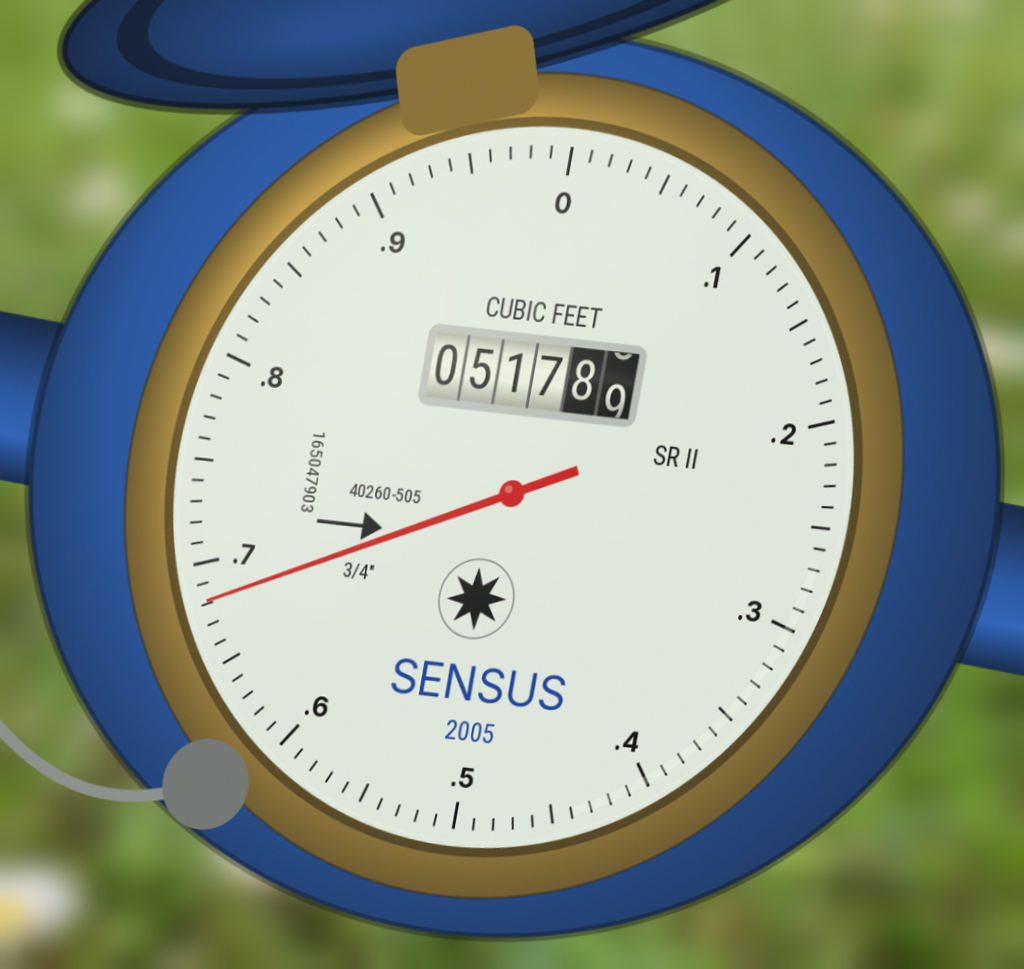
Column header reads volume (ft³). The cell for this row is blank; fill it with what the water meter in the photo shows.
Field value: 51788.68 ft³
